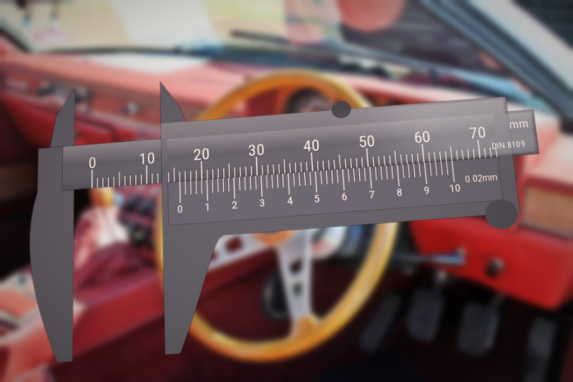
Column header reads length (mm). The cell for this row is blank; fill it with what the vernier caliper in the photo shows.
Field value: 16.0 mm
